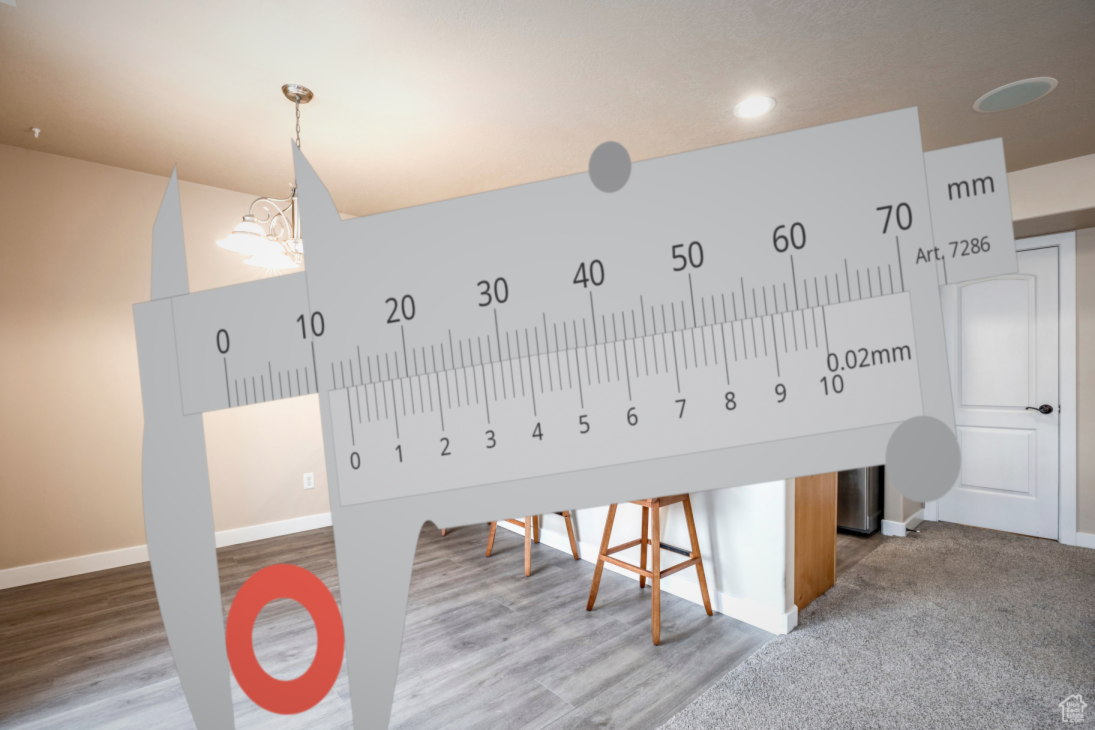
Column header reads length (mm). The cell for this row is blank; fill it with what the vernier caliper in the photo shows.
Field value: 13.4 mm
